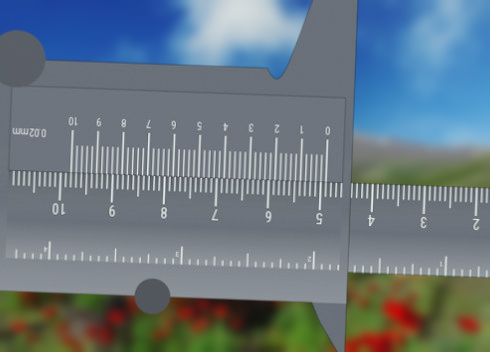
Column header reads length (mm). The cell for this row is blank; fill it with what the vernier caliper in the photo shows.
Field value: 49.0 mm
